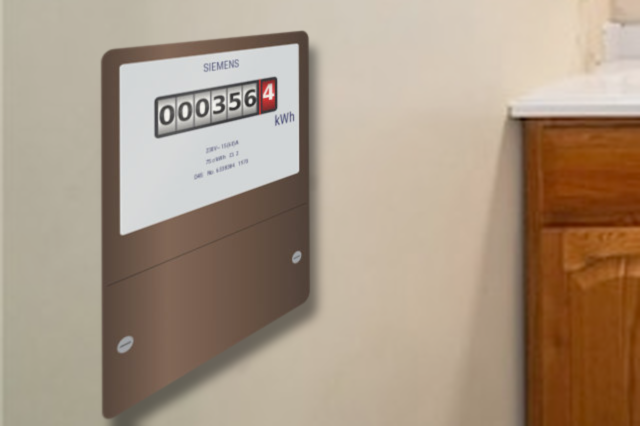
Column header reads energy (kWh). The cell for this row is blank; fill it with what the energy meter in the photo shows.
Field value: 356.4 kWh
